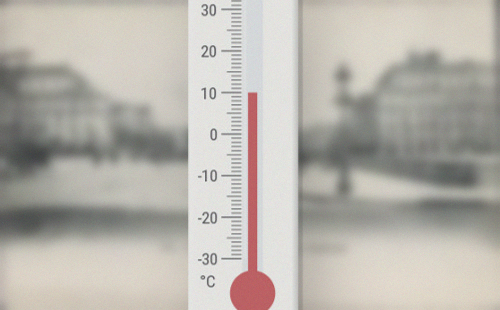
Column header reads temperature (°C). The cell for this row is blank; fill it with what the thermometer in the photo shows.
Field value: 10 °C
